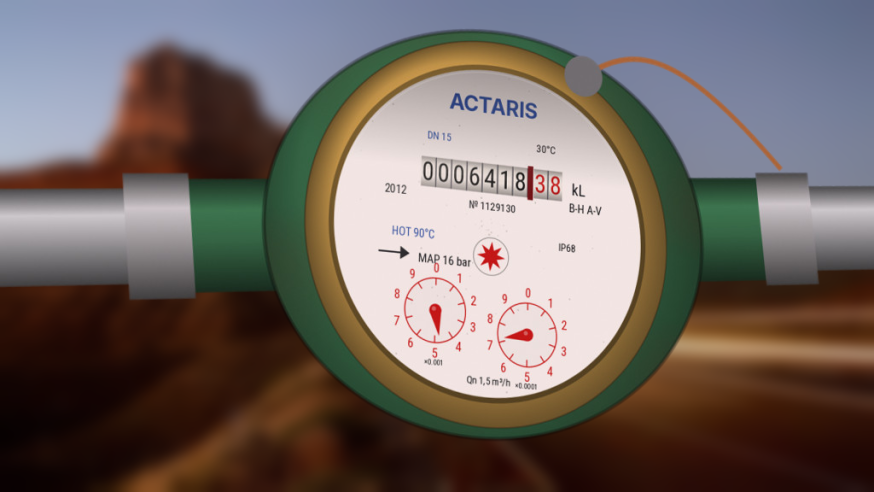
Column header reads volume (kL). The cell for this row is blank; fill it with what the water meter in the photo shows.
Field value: 6418.3847 kL
